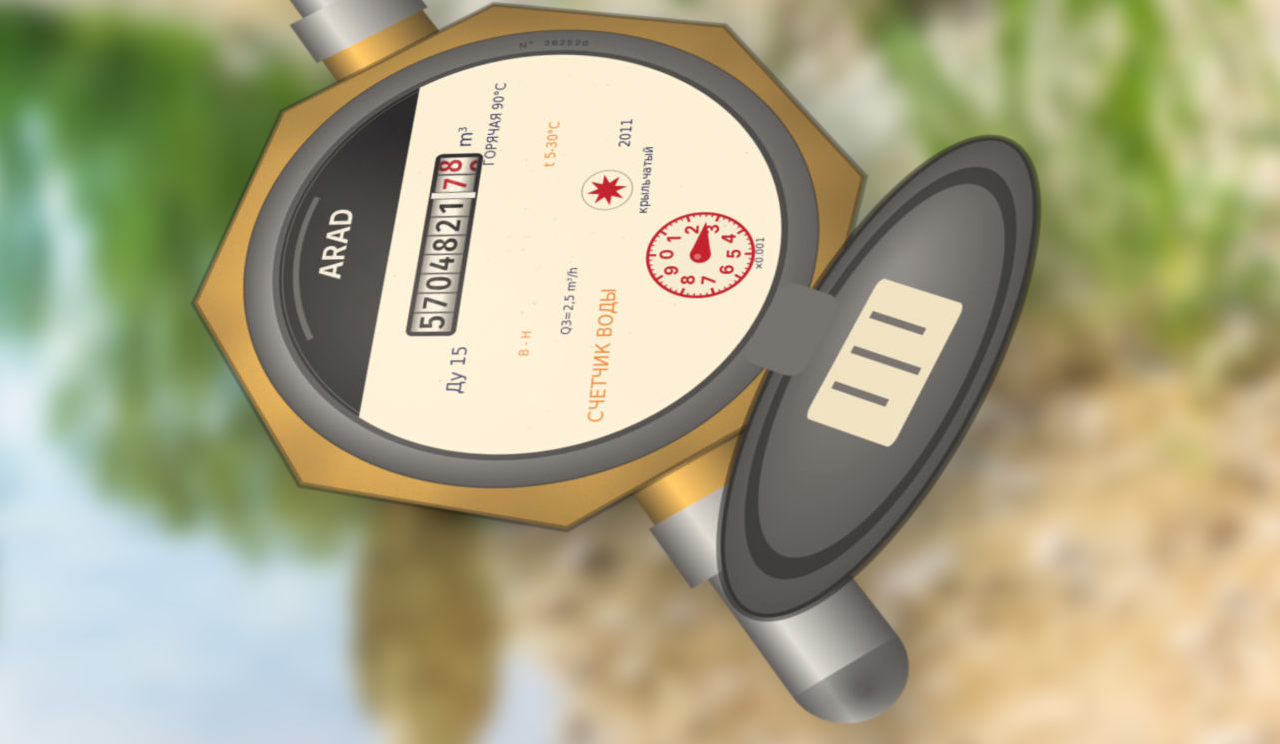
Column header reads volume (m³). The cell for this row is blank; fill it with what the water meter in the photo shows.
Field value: 5704821.782 m³
